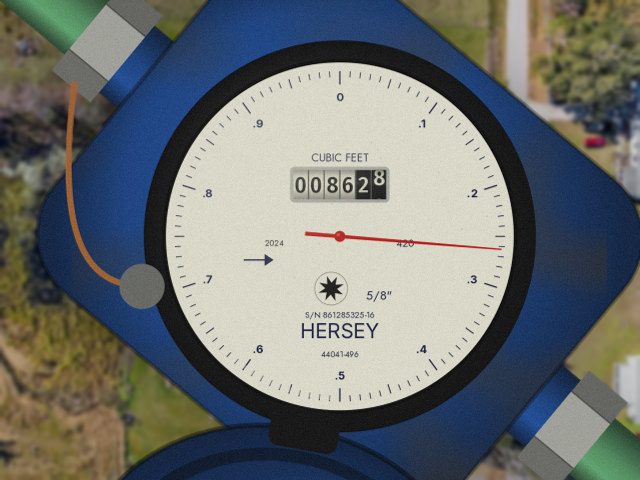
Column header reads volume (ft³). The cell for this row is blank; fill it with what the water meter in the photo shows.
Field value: 8628.26 ft³
